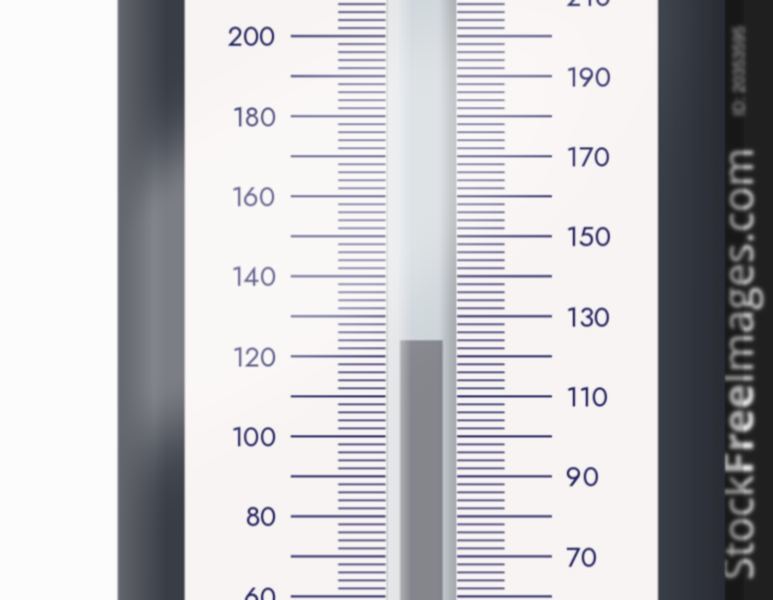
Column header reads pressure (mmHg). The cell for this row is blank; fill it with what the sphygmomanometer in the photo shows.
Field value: 124 mmHg
